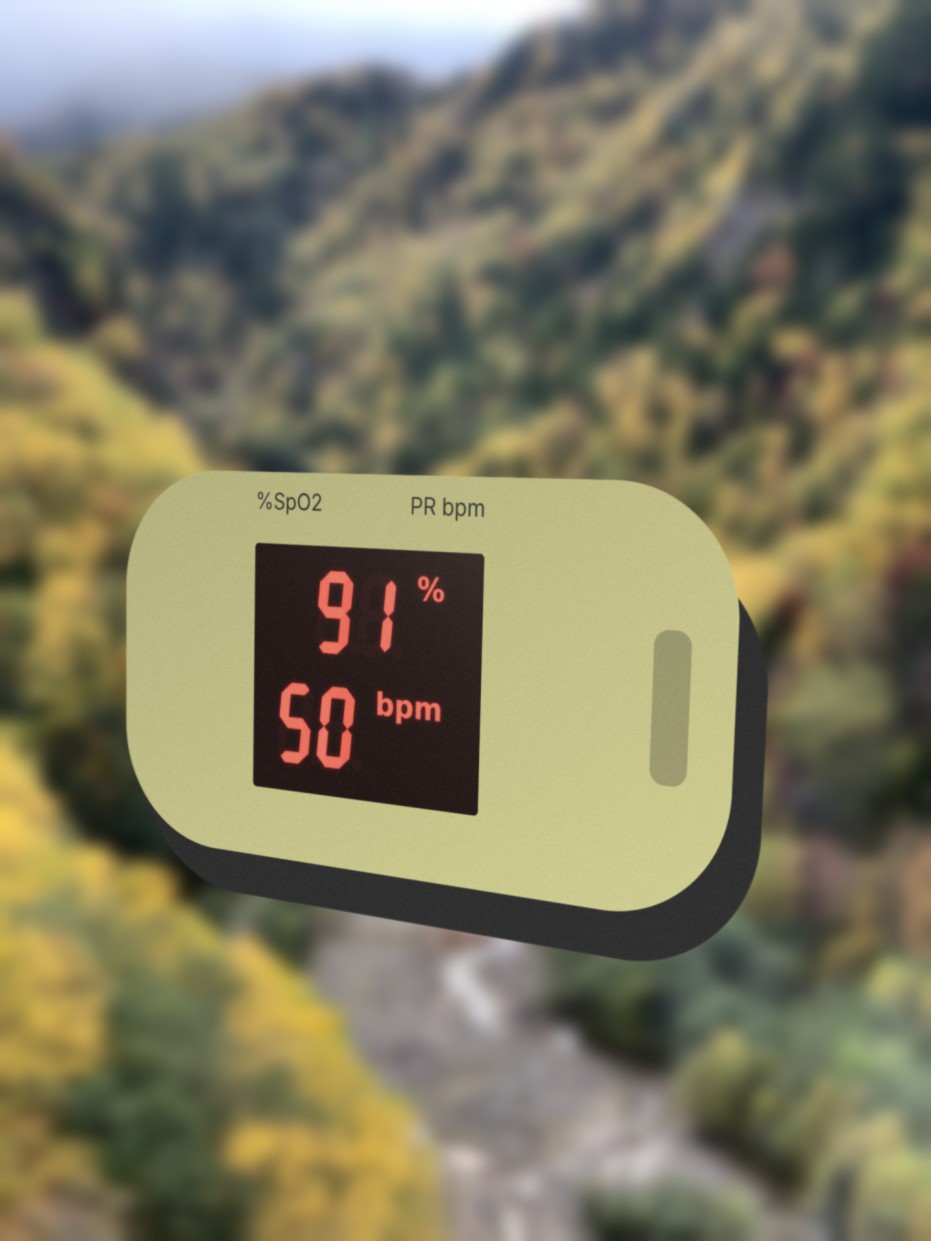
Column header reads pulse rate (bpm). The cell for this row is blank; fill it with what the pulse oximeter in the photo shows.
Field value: 50 bpm
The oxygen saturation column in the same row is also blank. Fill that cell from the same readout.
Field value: 91 %
